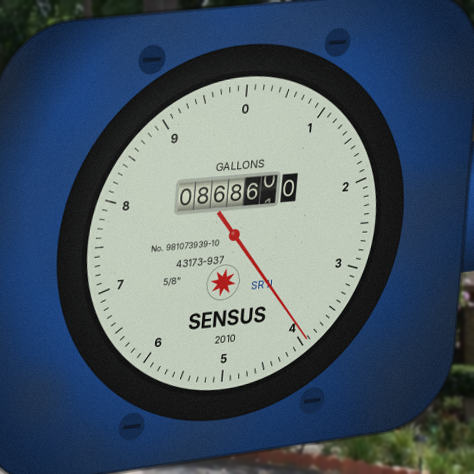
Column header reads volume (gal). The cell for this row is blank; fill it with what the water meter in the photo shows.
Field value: 868603.9 gal
